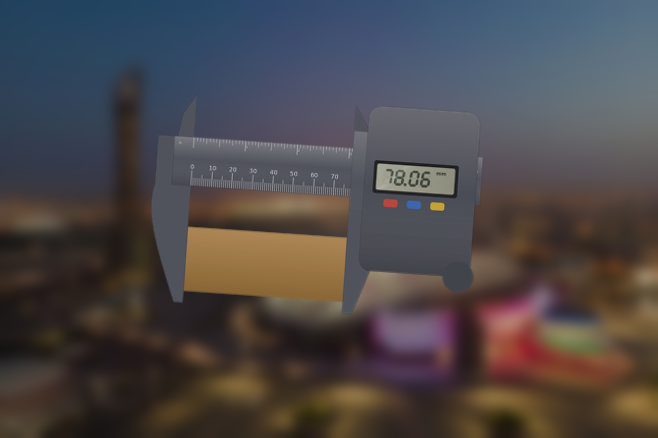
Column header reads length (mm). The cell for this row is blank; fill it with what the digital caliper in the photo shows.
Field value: 78.06 mm
